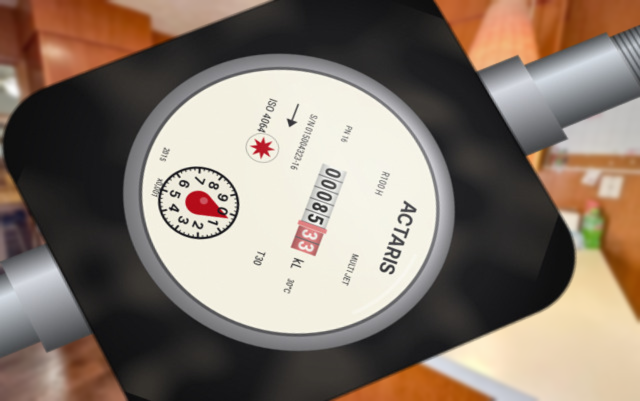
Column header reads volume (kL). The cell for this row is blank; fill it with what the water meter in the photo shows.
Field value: 85.330 kL
